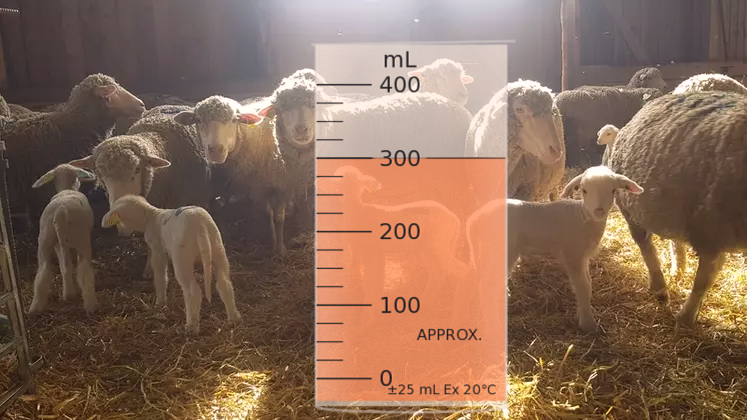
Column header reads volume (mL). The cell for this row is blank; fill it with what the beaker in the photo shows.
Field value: 300 mL
